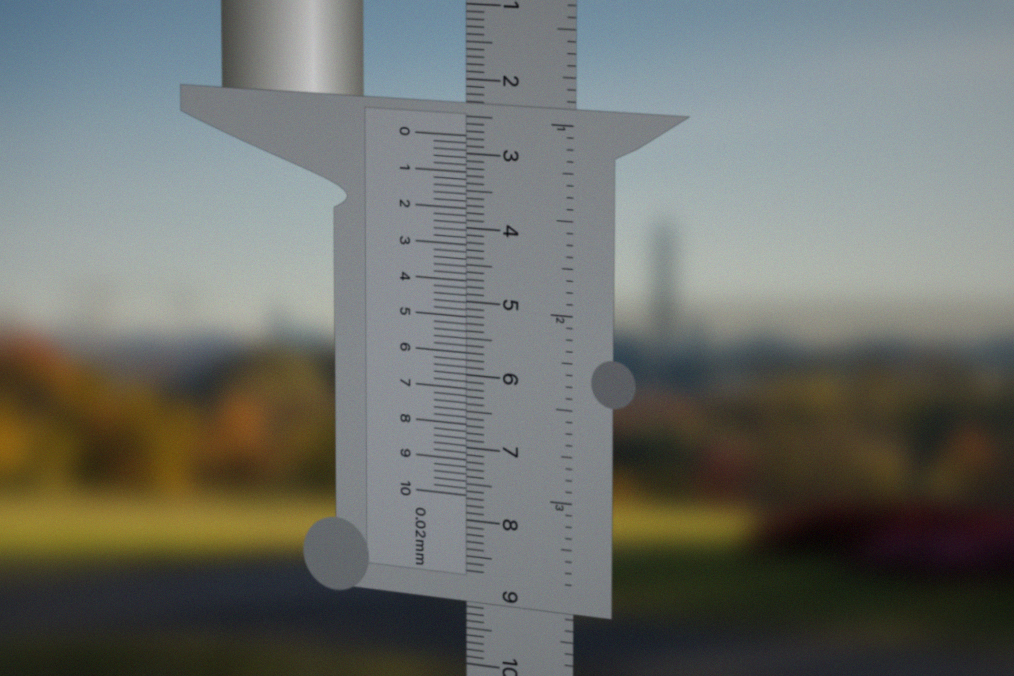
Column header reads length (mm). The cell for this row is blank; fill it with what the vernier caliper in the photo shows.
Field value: 27.6 mm
